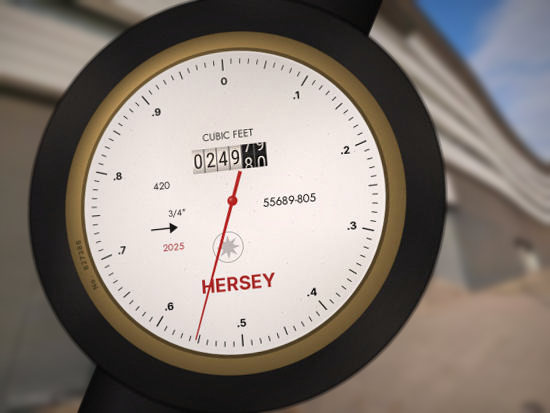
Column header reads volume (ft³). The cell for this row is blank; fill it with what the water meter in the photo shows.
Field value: 24979.55 ft³
